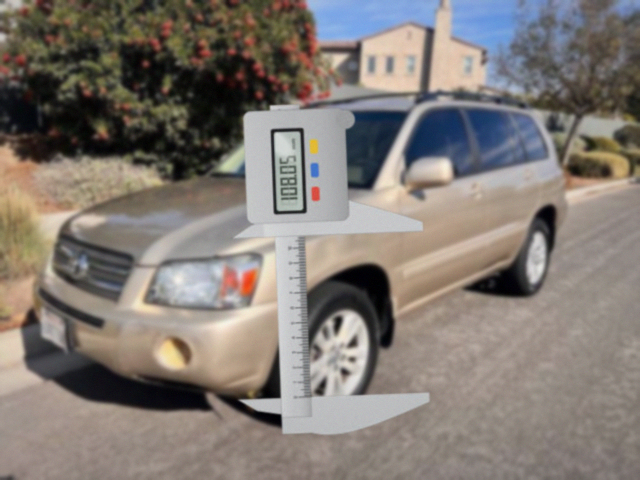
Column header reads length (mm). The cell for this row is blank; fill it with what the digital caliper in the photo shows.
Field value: 108.05 mm
